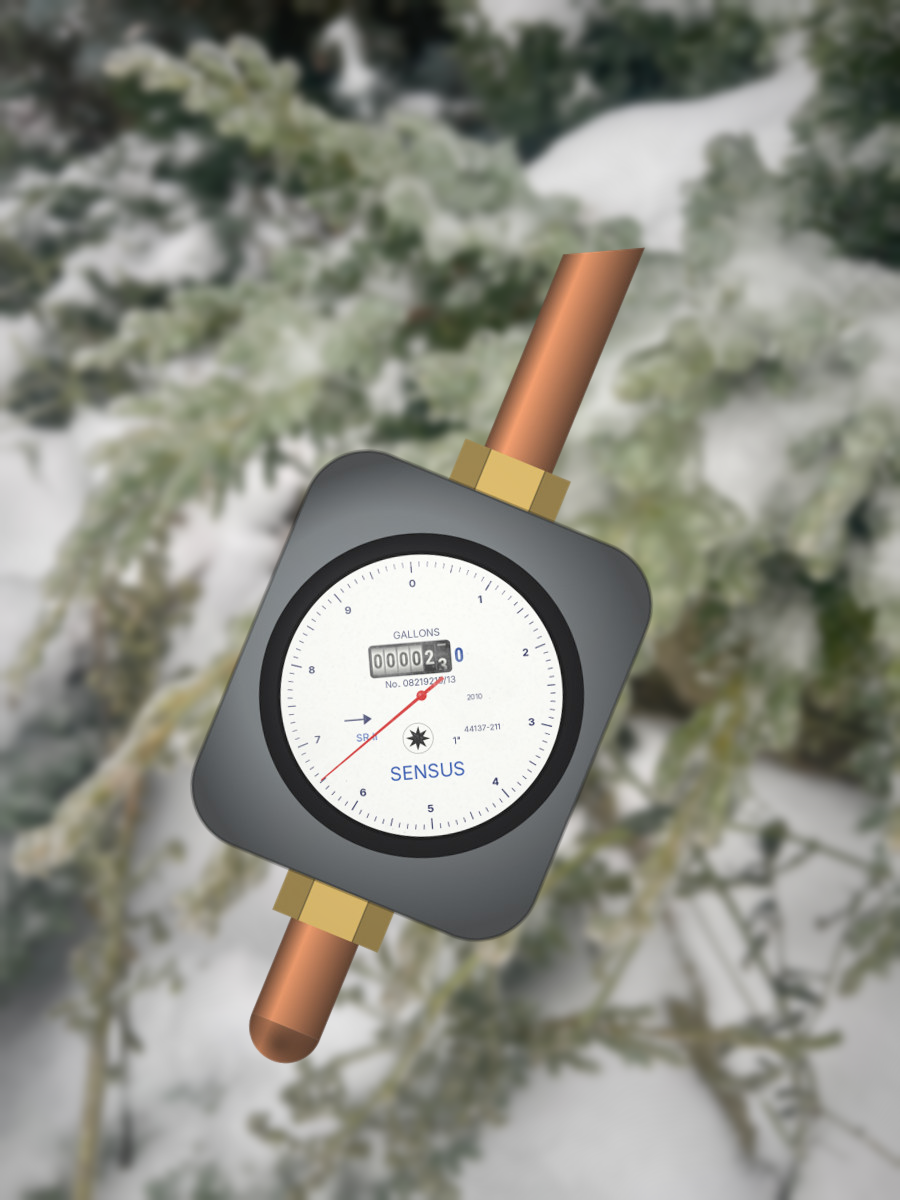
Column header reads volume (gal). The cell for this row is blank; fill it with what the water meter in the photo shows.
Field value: 226.5 gal
